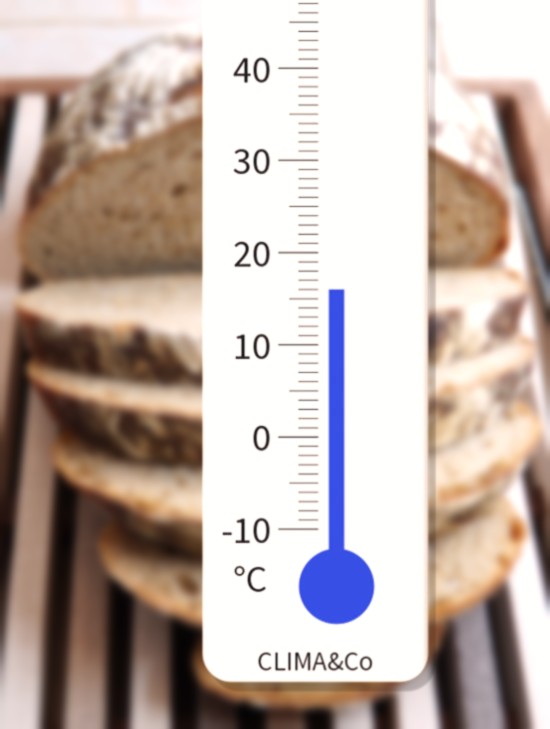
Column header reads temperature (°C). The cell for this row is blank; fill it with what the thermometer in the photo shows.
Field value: 16 °C
